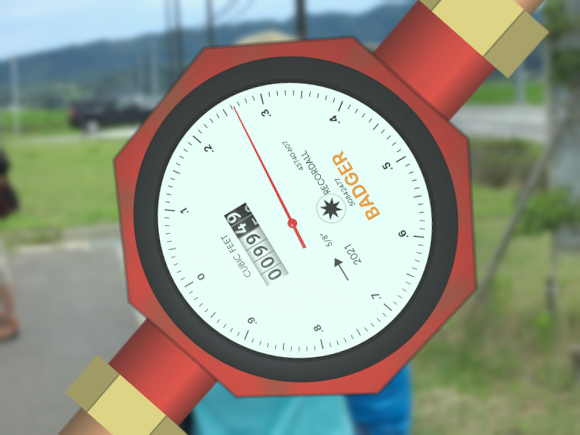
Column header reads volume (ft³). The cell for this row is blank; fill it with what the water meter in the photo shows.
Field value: 9949.26 ft³
